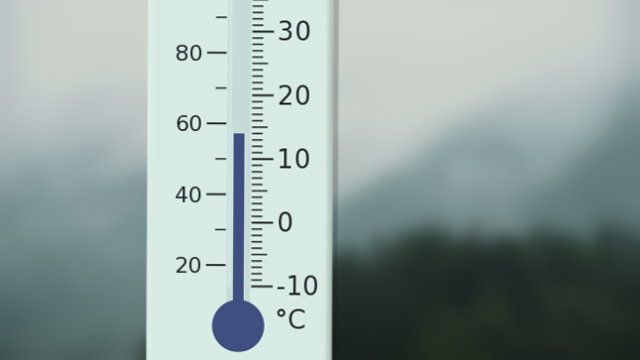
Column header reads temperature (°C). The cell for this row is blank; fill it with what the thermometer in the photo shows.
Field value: 14 °C
